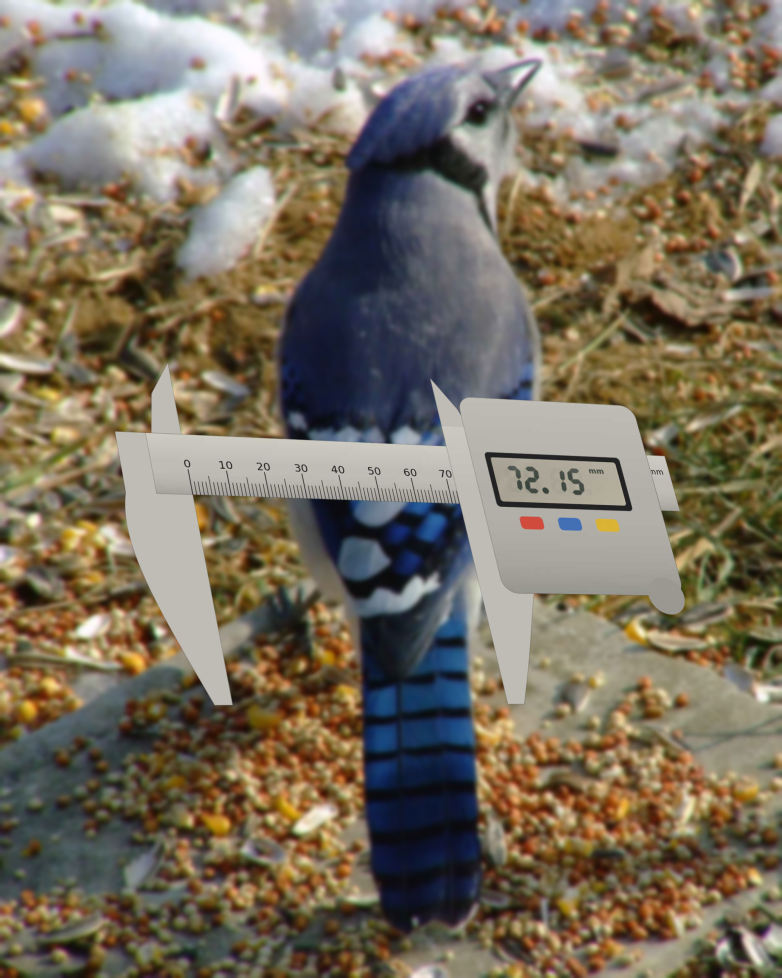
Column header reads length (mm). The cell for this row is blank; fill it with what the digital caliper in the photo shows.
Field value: 72.15 mm
